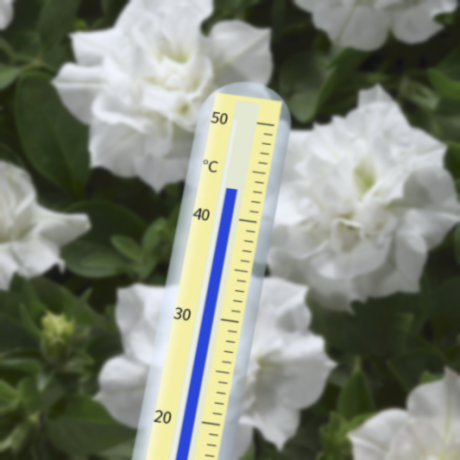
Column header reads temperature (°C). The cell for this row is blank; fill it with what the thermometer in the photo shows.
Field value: 43 °C
